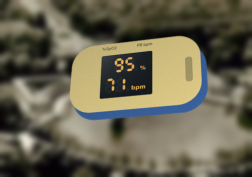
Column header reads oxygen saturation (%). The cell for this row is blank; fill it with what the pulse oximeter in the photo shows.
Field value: 95 %
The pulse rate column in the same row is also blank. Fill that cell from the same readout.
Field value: 71 bpm
